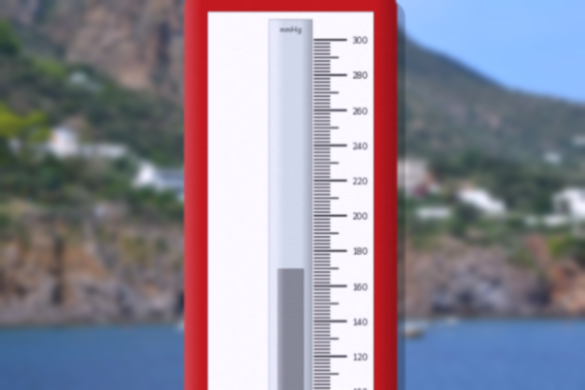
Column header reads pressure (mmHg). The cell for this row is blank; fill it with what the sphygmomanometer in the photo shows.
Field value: 170 mmHg
